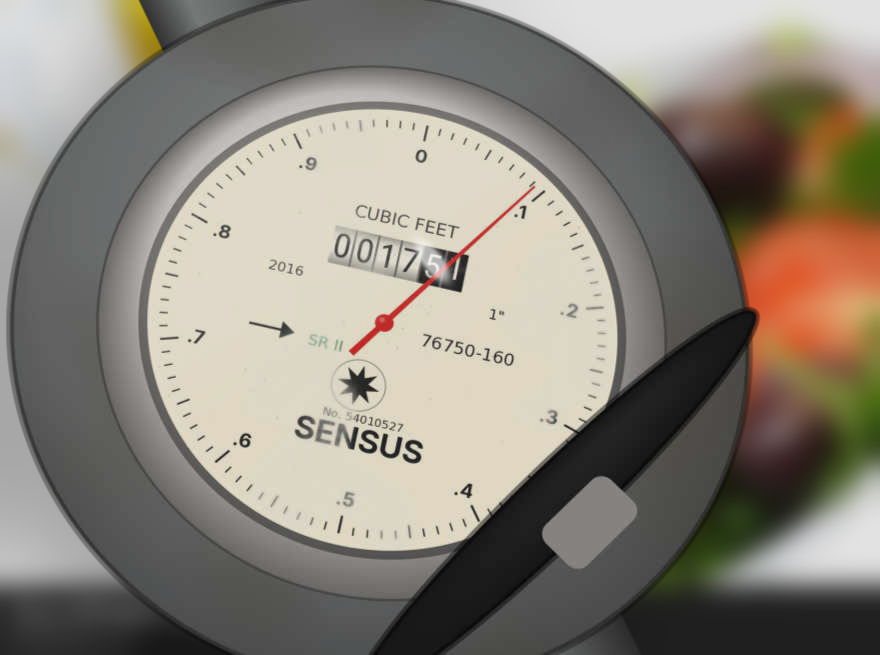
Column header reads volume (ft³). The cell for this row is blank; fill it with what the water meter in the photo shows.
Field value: 1751.09 ft³
